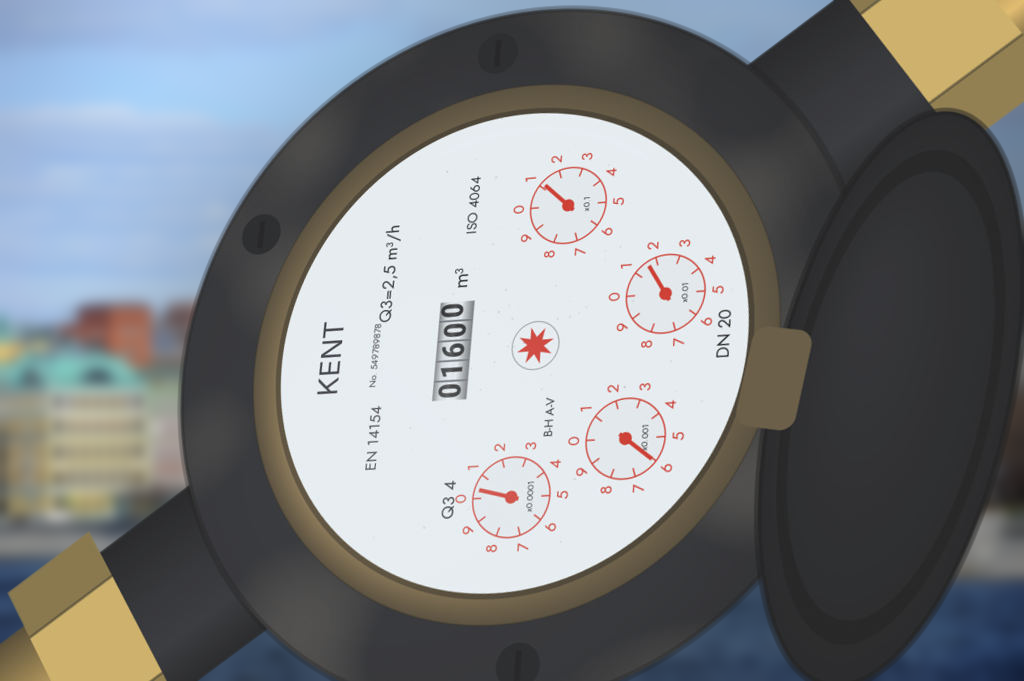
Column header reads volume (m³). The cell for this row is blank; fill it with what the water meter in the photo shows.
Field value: 1600.1160 m³
